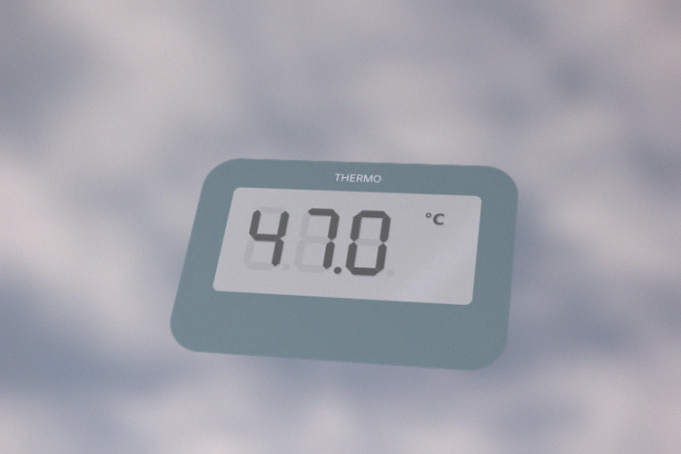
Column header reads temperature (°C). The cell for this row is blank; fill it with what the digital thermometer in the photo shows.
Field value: 47.0 °C
